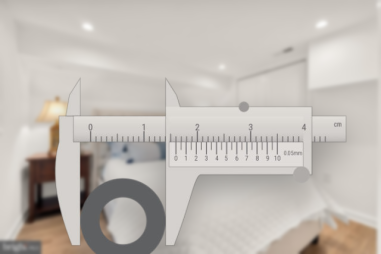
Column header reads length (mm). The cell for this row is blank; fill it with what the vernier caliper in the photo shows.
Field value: 16.0 mm
